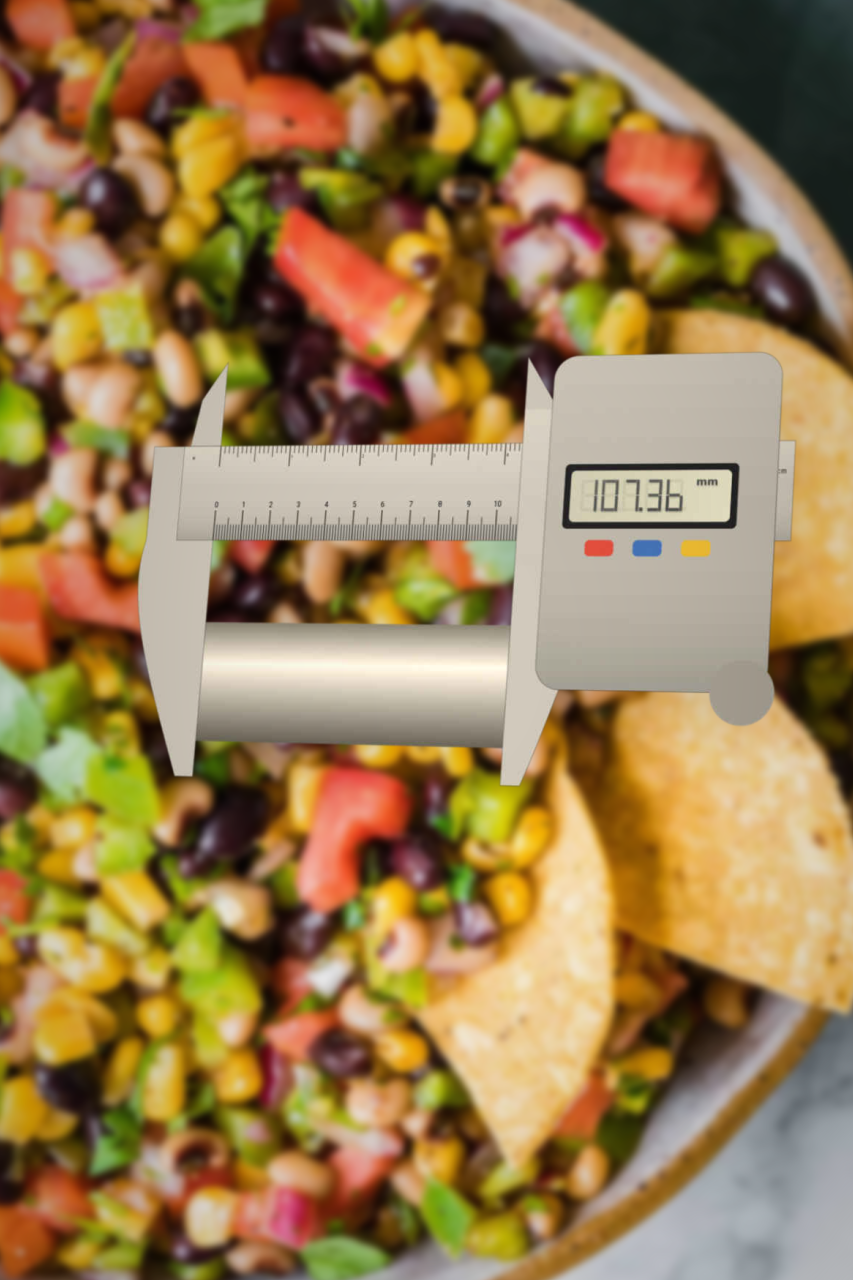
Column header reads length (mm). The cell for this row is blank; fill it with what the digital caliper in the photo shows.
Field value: 107.36 mm
